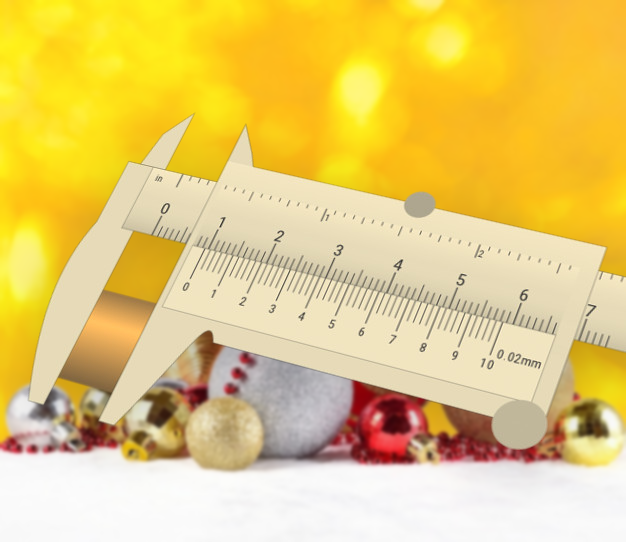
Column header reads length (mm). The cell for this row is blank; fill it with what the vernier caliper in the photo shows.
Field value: 9.4 mm
